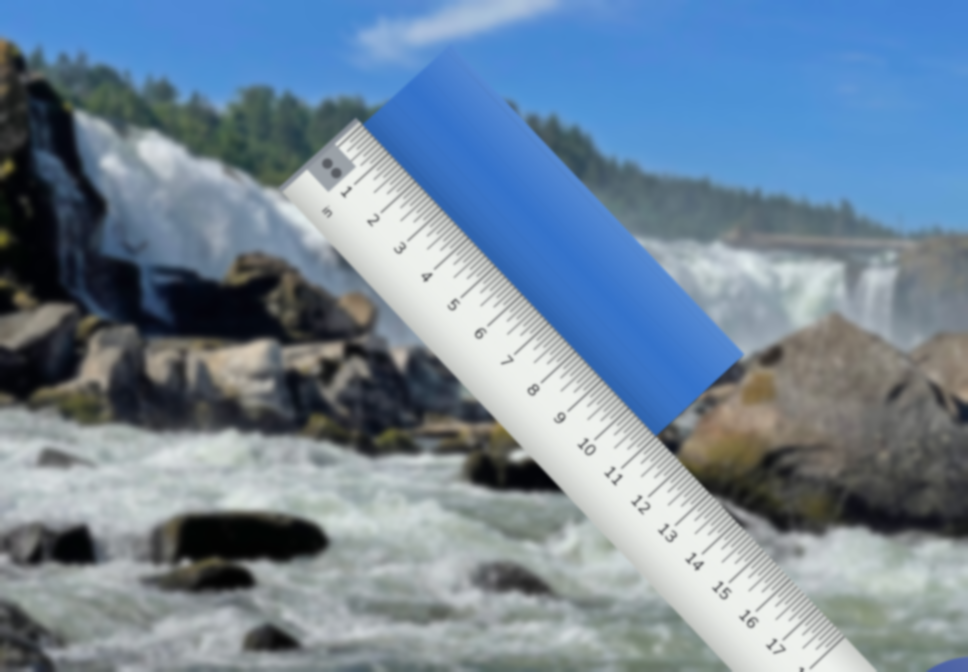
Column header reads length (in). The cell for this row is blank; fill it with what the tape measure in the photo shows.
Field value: 11 in
